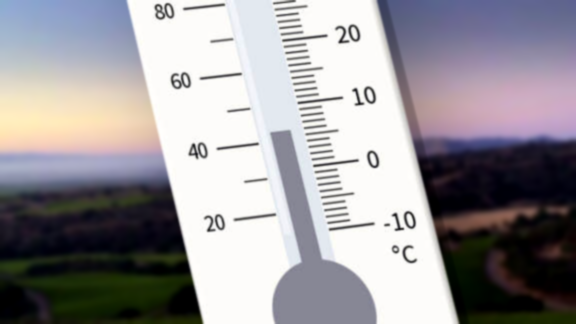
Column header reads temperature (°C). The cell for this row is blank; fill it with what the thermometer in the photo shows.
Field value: 6 °C
